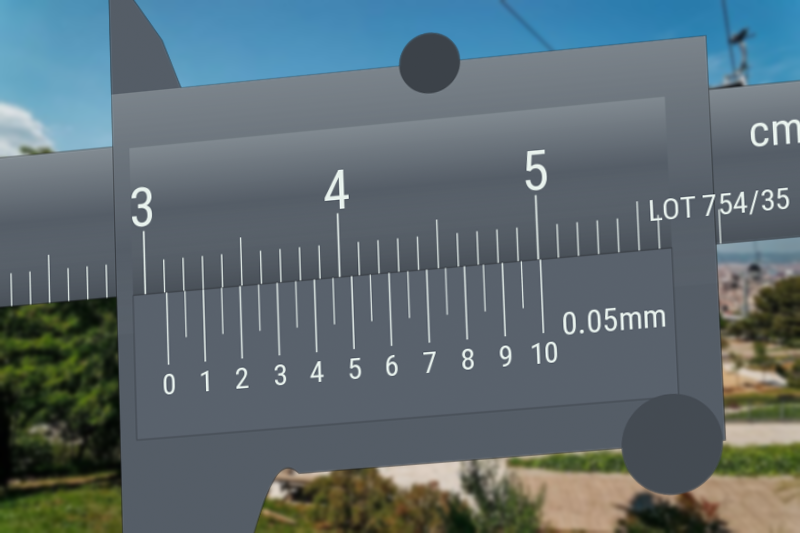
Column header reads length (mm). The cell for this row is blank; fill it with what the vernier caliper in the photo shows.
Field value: 31.1 mm
